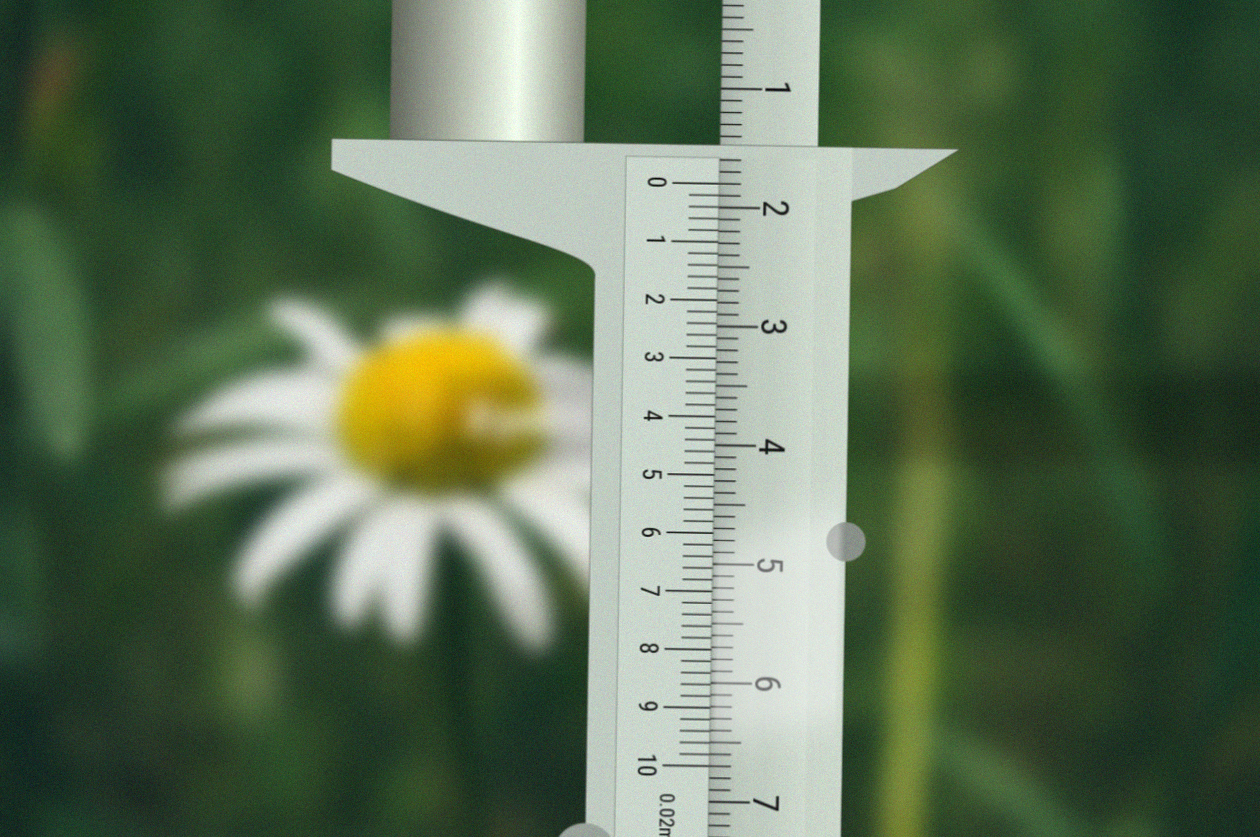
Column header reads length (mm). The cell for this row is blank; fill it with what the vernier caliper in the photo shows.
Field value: 18.0 mm
